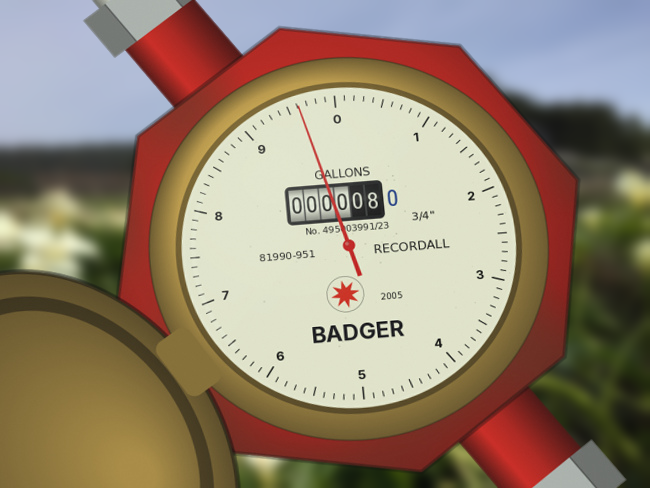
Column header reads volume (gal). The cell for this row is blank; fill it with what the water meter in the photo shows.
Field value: 79.6 gal
